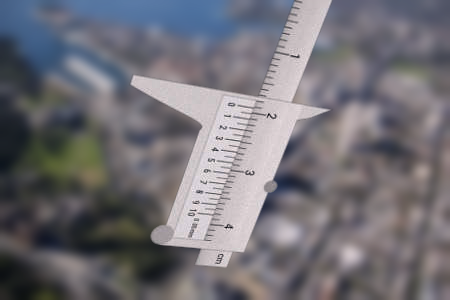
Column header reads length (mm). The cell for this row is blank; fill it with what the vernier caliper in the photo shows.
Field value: 19.2 mm
